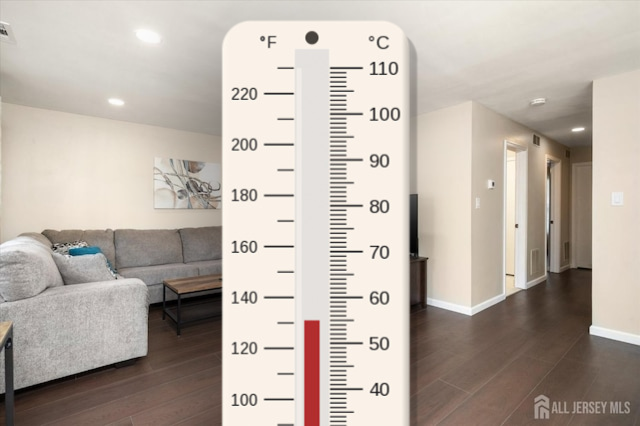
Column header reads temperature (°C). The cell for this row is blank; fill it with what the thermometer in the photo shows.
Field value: 55 °C
